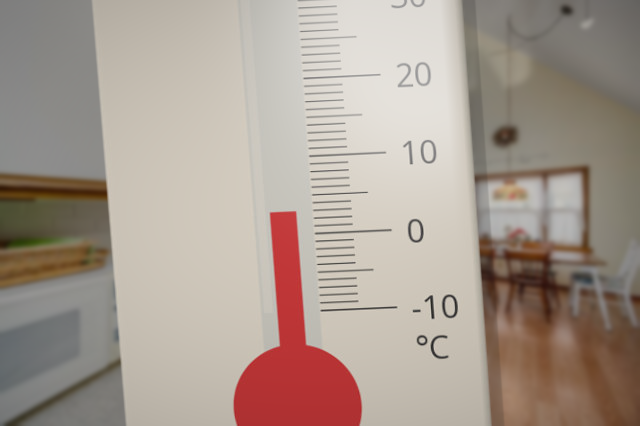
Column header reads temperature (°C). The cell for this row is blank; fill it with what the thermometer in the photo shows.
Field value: 3 °C
